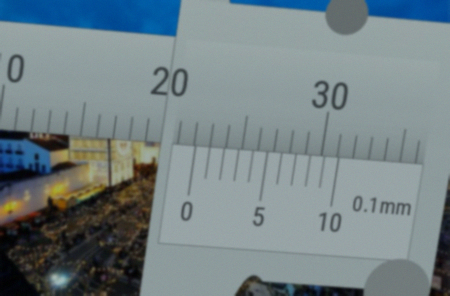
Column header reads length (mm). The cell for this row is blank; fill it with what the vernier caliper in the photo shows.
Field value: 22.1 mm
